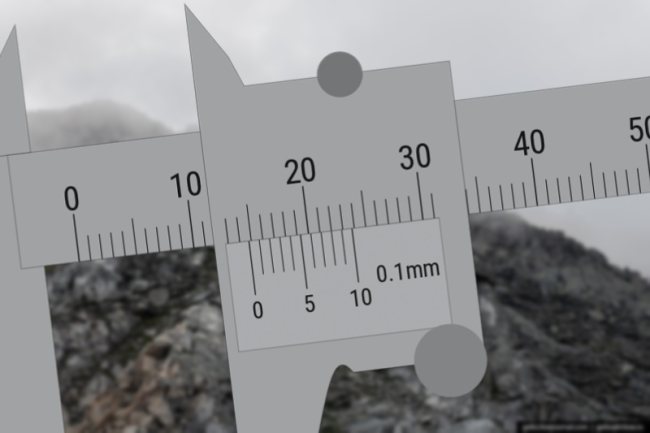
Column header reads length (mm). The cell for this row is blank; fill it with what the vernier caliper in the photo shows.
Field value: 14.8 mm
